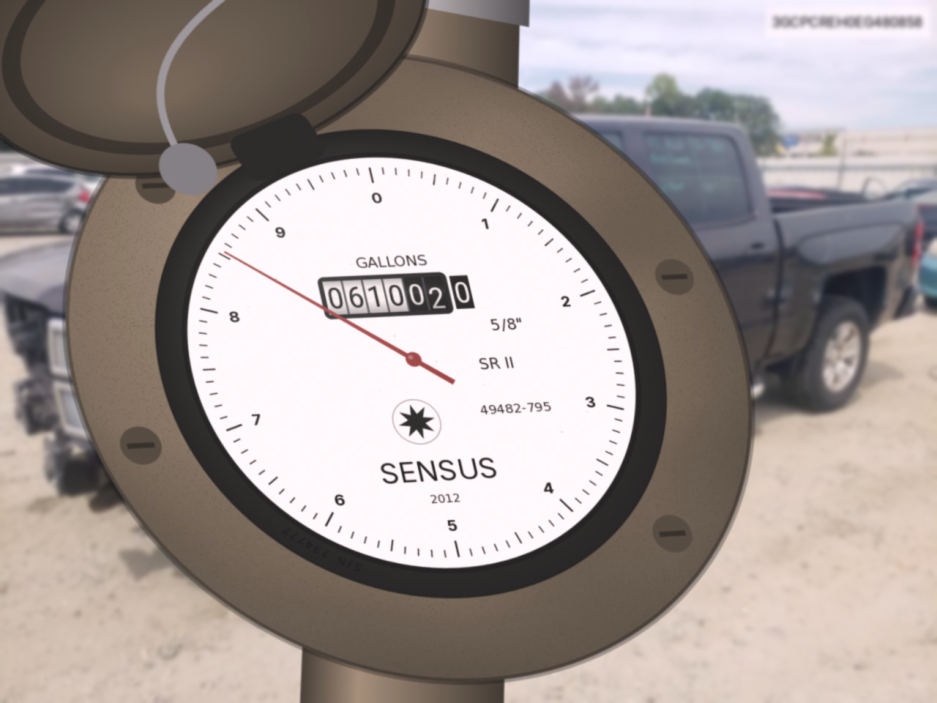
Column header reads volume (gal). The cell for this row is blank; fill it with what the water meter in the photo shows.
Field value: 610018.5 gal
